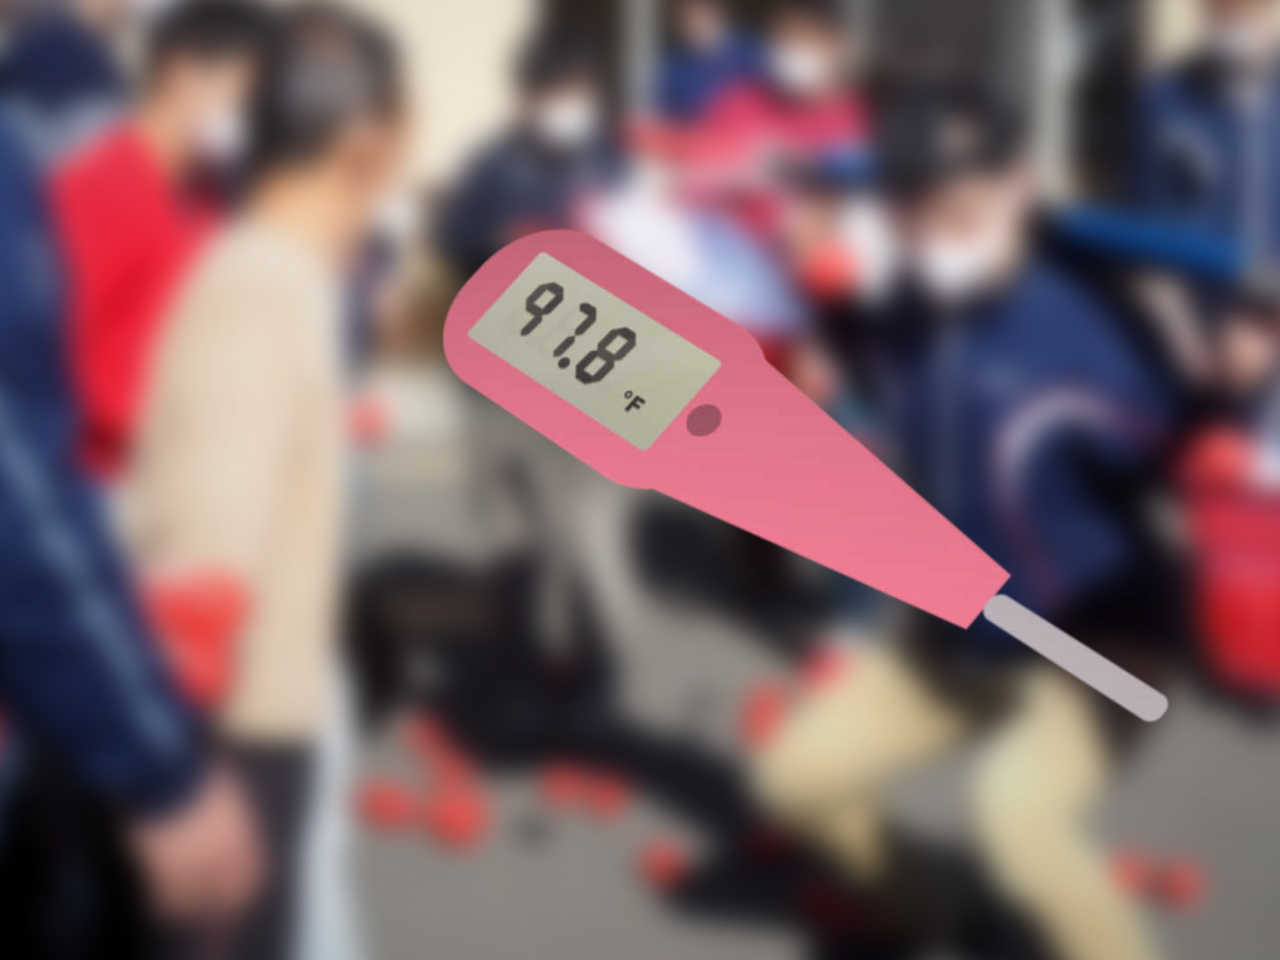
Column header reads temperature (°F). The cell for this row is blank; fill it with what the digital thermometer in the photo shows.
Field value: 97.8 °F
